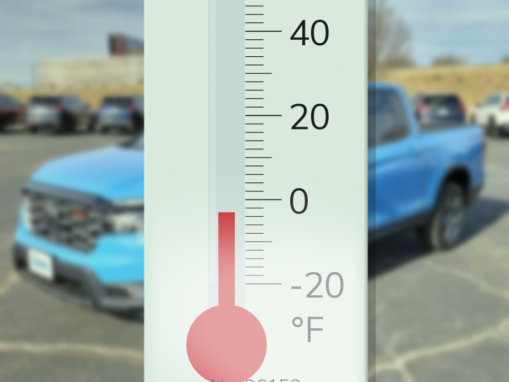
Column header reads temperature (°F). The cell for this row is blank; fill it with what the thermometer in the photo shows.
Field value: -3 °F
